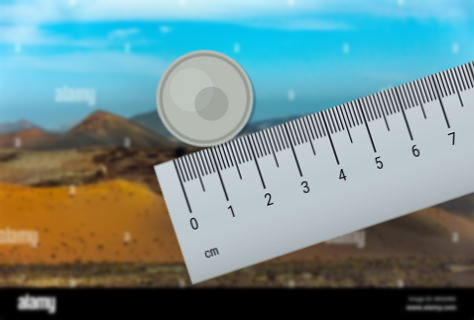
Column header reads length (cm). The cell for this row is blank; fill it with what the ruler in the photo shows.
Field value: 2.5 cm
